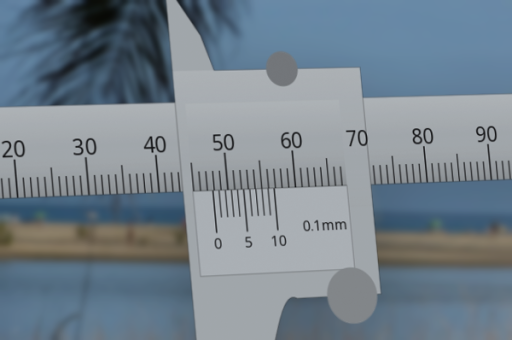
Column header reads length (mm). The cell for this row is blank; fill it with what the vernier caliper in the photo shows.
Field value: 47.8 mm
